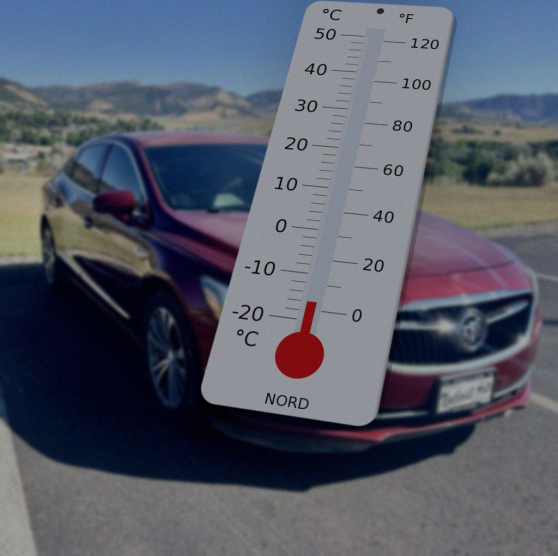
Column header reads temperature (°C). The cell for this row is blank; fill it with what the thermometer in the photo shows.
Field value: -16 °C
